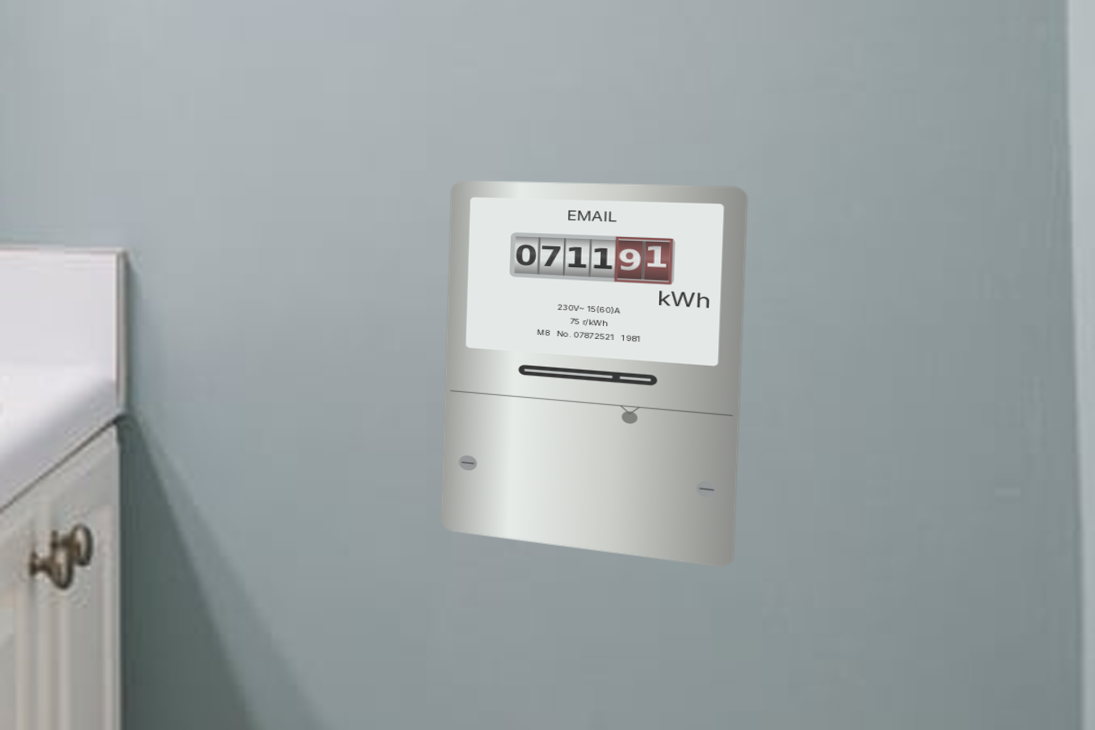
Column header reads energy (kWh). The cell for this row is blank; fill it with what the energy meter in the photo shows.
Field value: 711.91 kWh
